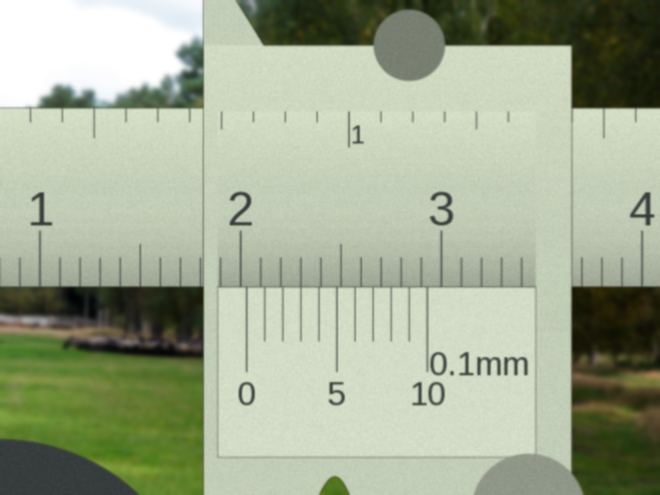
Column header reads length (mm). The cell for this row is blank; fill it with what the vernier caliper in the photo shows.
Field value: 20.3 mm
